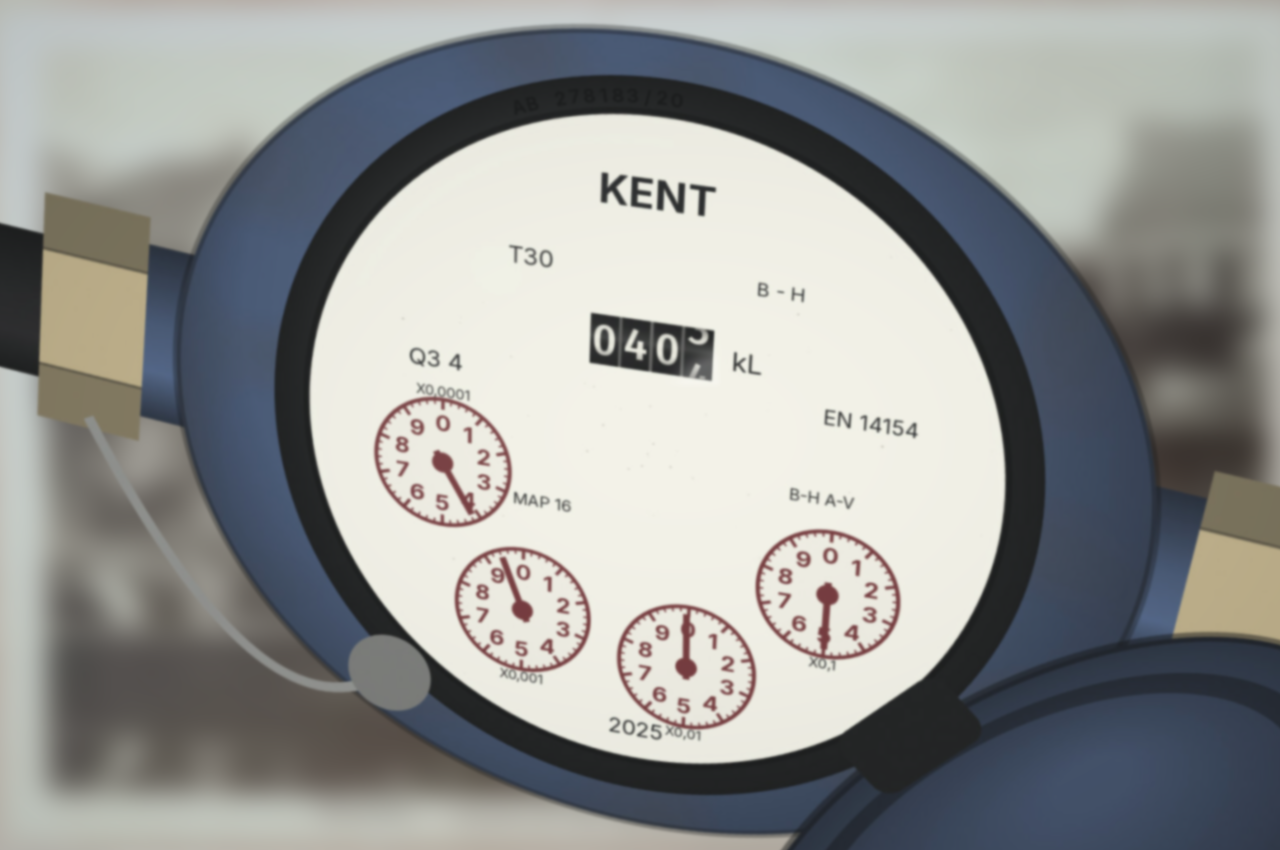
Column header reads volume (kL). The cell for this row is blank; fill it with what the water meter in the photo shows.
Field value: 403.4994 kL
